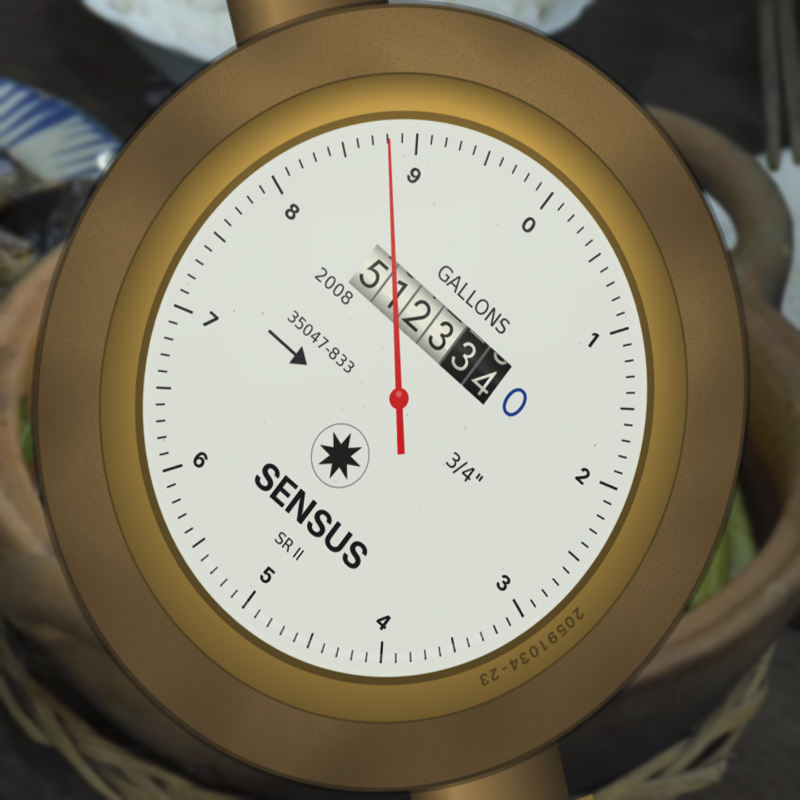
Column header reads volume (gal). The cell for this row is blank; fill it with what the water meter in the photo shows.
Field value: 5123338.8 gal
